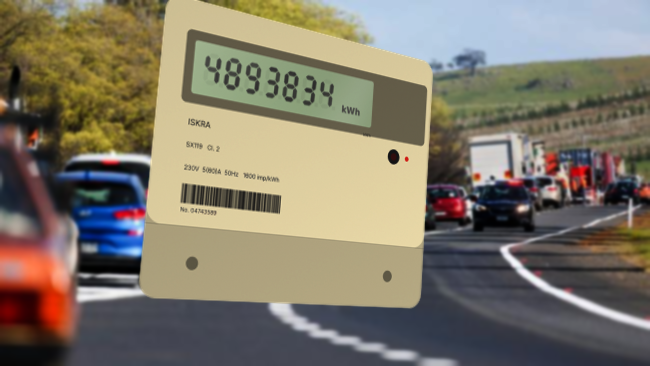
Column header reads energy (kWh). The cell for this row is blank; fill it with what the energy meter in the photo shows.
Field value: 4893834 kWh
